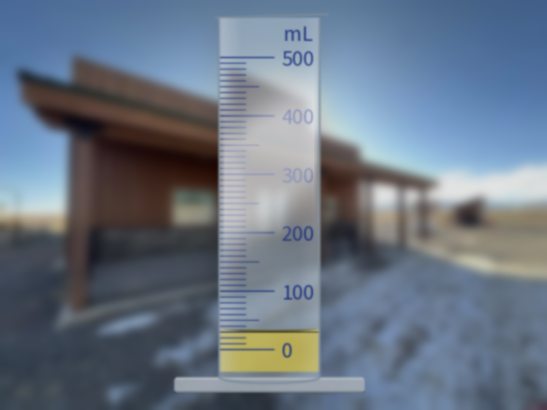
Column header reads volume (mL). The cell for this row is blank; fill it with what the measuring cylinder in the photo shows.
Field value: 30 mL
